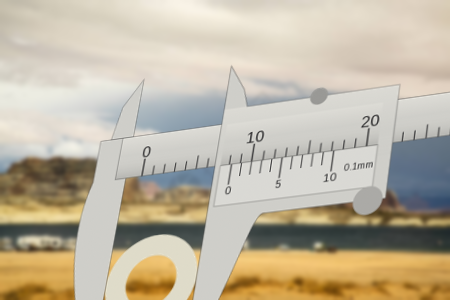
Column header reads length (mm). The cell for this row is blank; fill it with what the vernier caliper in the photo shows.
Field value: 8.2 mm
